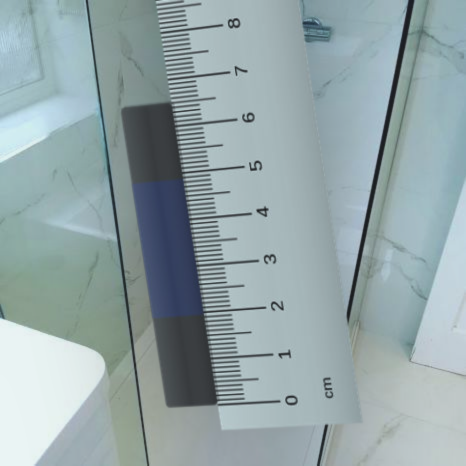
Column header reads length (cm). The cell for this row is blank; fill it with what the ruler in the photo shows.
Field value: 6.5 cm
